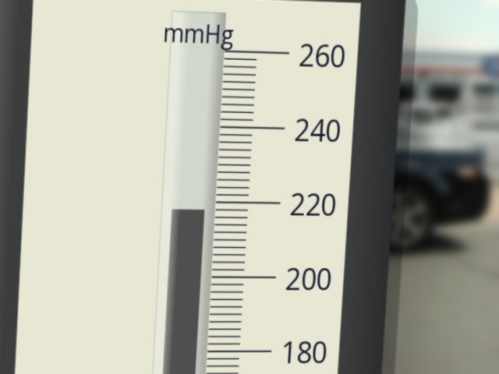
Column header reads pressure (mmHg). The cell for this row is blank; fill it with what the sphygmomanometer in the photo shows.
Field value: 218 mmHg
